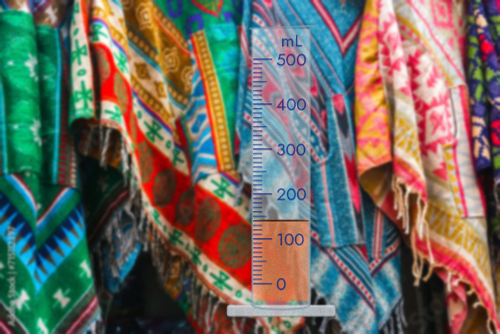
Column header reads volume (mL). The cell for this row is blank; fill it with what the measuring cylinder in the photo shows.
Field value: 140 mL
